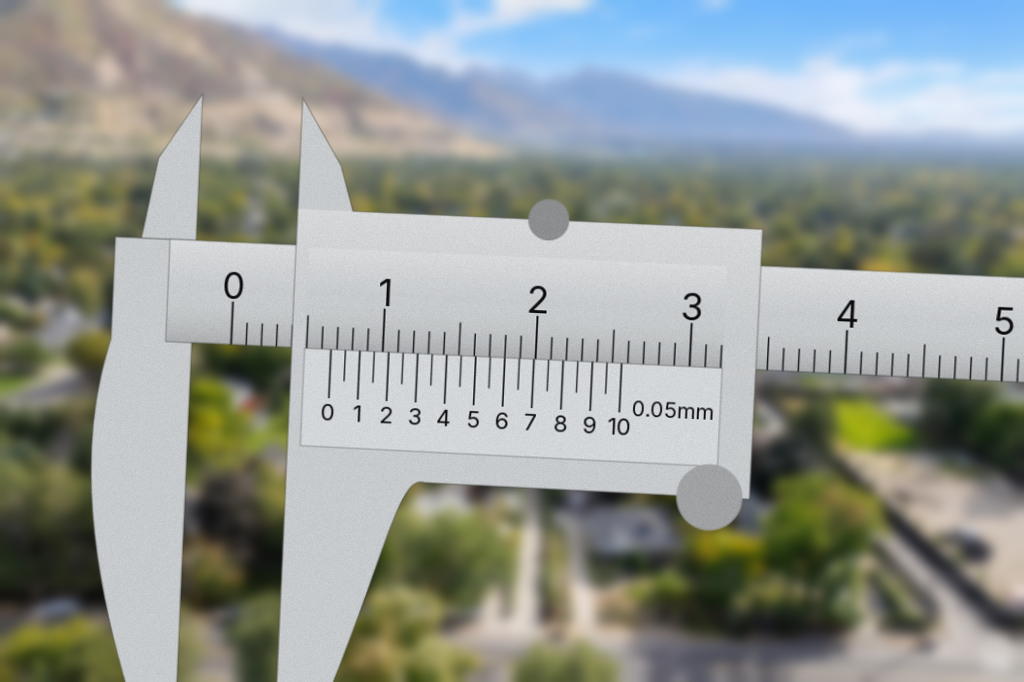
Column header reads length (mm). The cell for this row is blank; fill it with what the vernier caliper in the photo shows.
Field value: 6.6 mm
